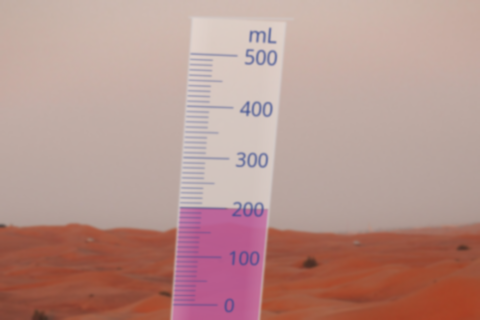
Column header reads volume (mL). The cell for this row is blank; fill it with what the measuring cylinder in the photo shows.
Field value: 200 mL
